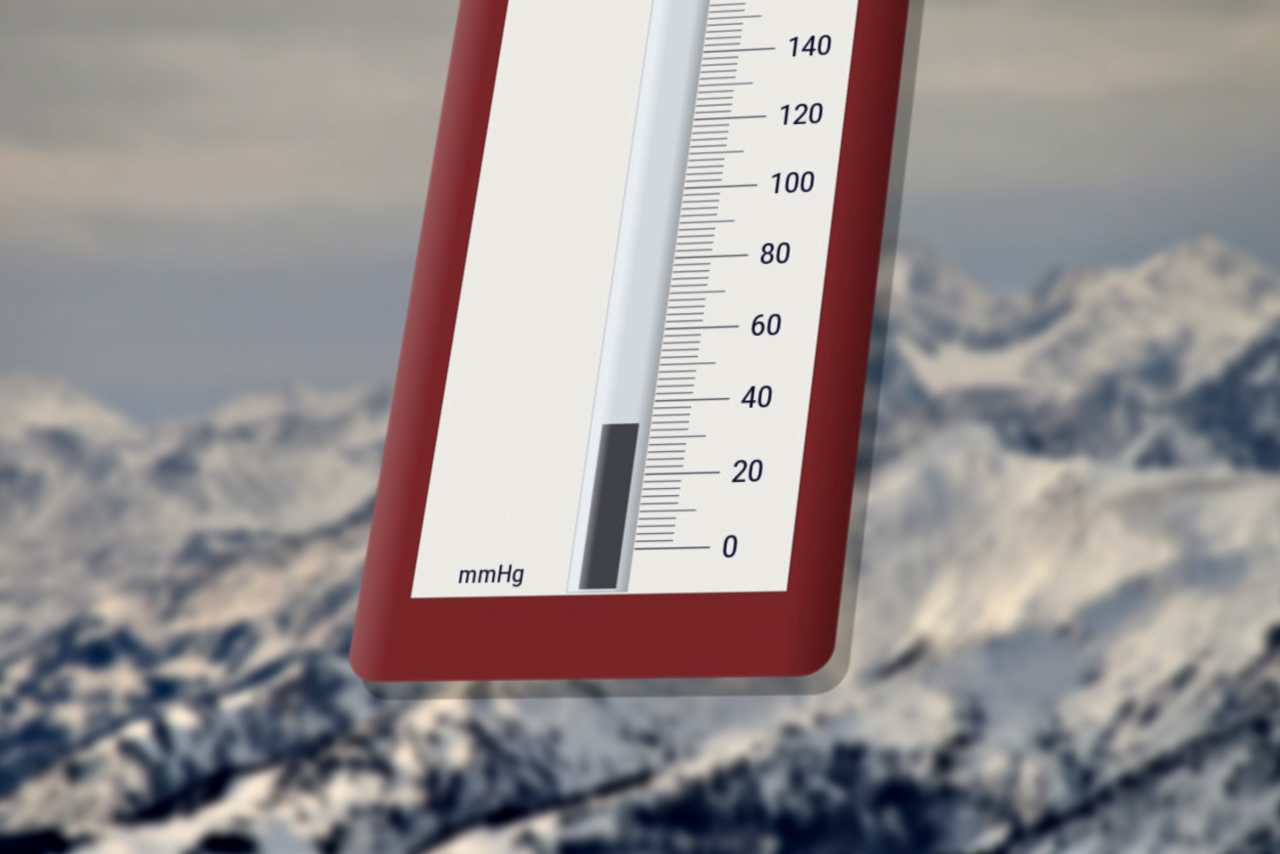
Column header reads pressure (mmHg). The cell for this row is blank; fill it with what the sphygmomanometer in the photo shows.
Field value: 34 mmHg
